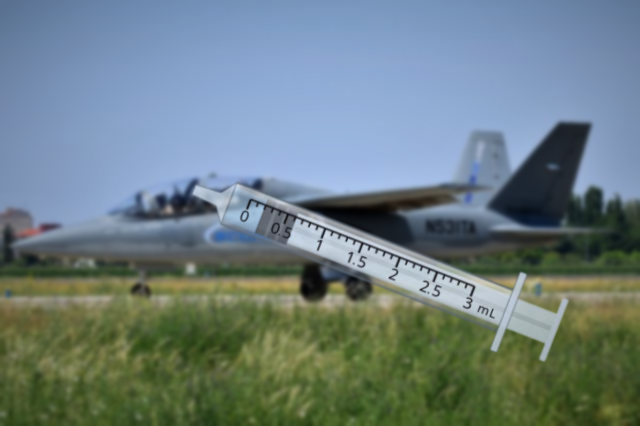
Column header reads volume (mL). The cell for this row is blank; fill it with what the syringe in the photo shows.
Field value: 0.2 mL
